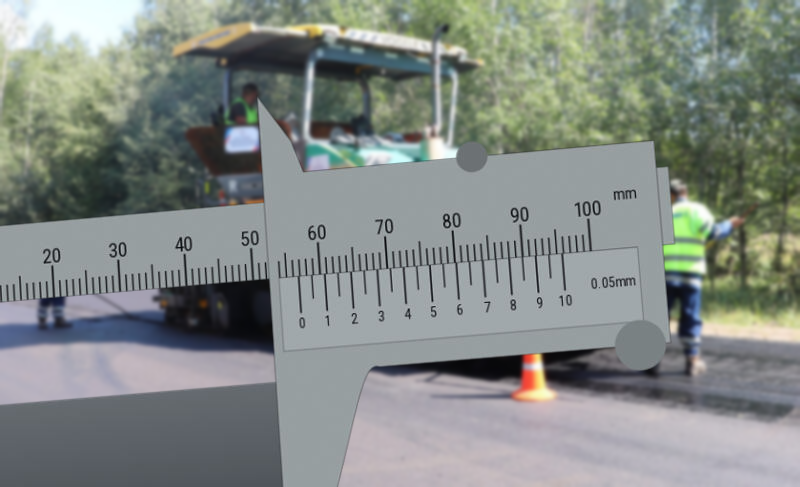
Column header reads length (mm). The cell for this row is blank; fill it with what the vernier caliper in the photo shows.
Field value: 56.8 mm
